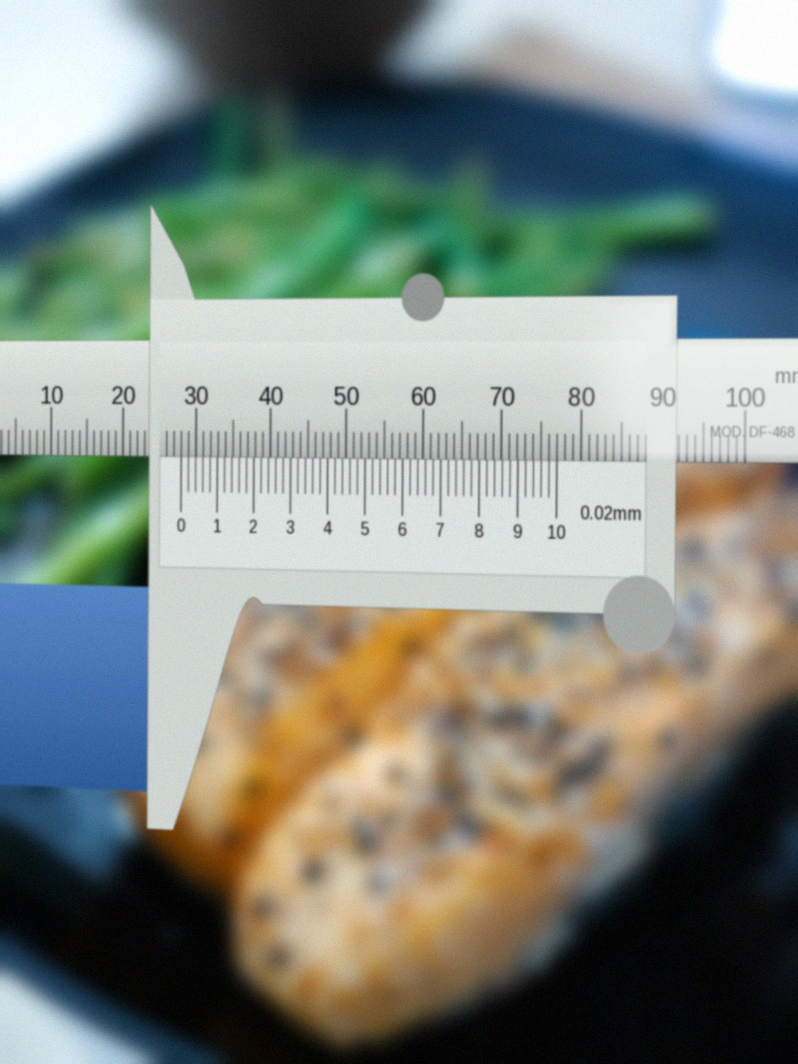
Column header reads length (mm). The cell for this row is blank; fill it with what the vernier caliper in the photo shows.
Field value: 28.0 mm
